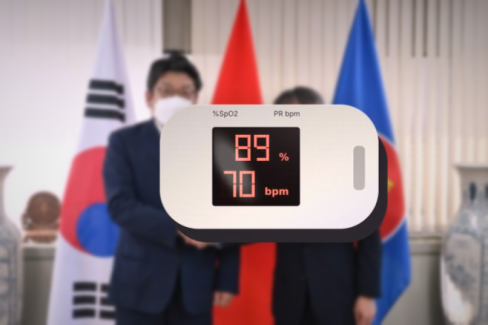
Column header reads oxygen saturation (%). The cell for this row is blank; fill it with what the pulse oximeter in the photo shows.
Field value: 89 %
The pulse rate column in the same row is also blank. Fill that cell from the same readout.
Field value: 70 bpm
